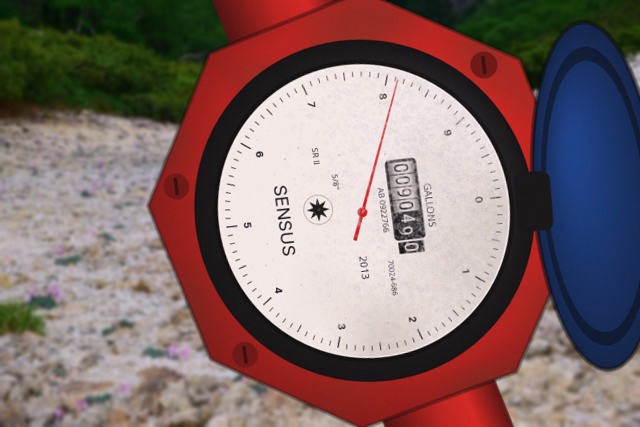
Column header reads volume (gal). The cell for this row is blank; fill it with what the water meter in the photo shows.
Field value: 90488.1 gal
